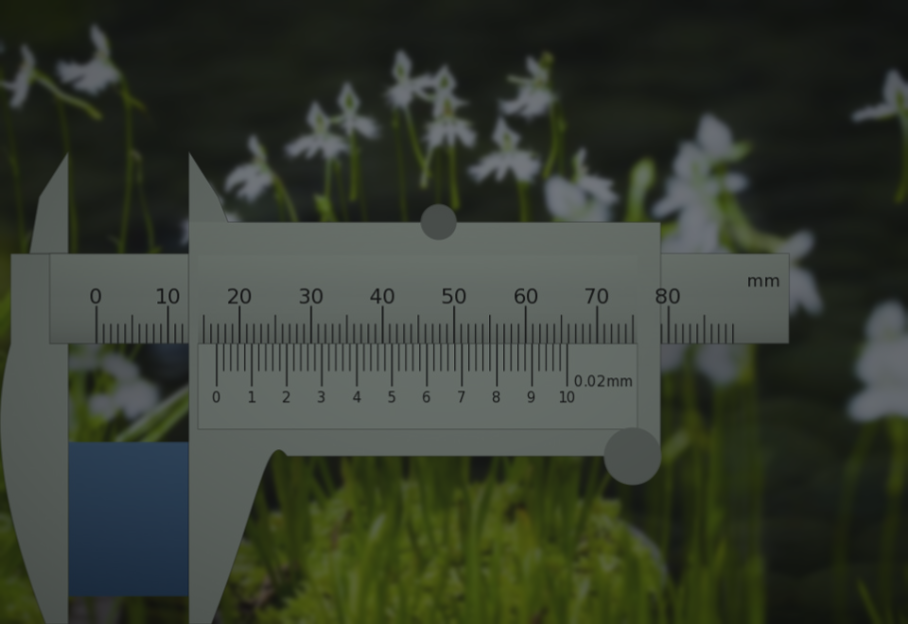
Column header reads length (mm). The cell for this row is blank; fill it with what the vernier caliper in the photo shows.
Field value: 16.8 mm
